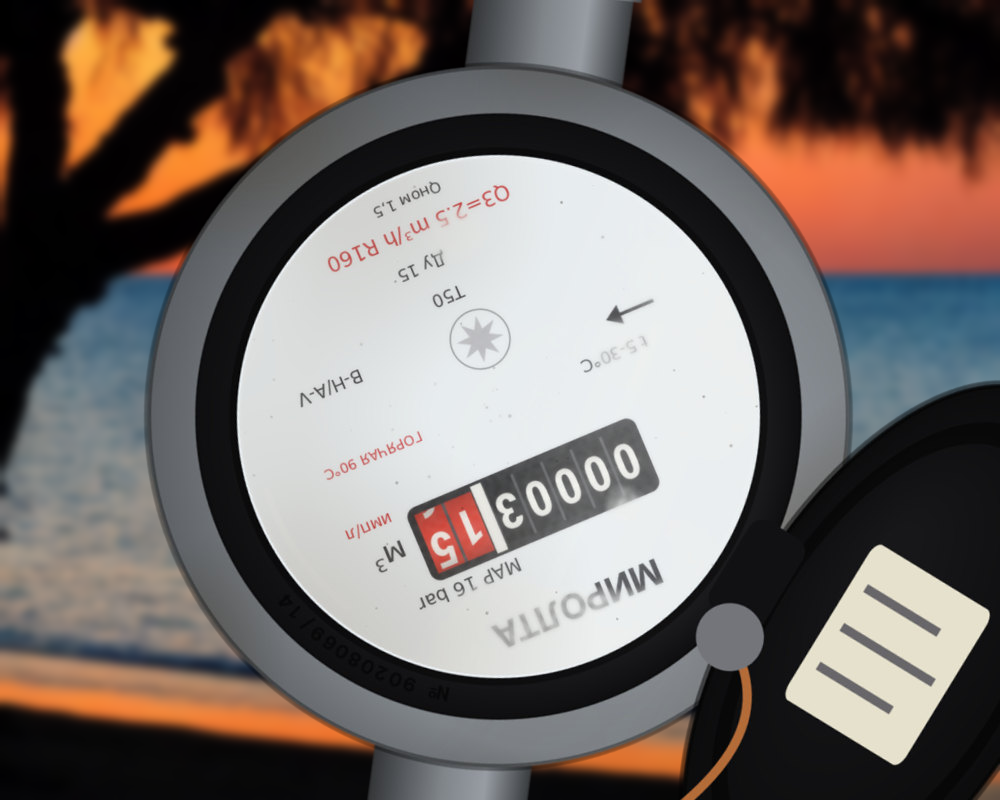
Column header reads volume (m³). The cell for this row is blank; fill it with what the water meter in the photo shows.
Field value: 3.15 m³
